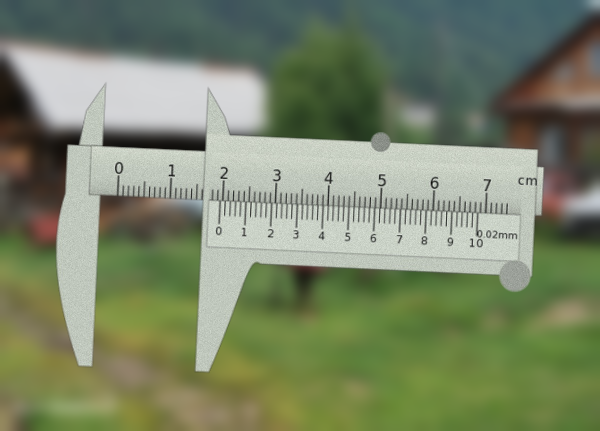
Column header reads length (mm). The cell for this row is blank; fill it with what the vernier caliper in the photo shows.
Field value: 19.5 mm
